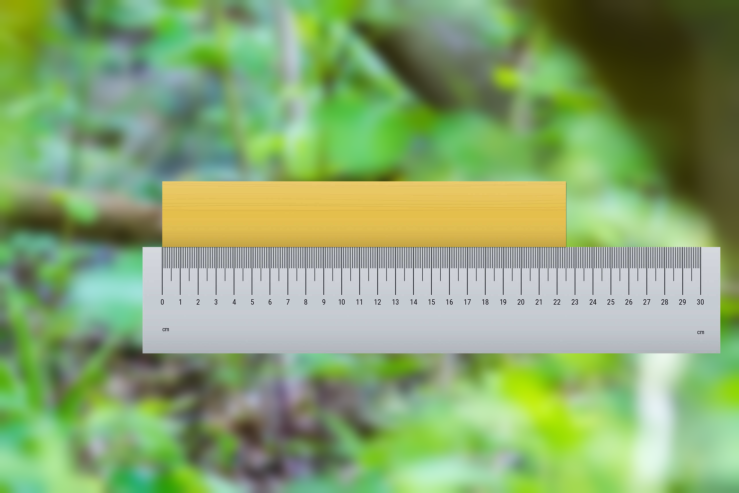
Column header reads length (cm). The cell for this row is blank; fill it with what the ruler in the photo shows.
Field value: 22.5 cm
